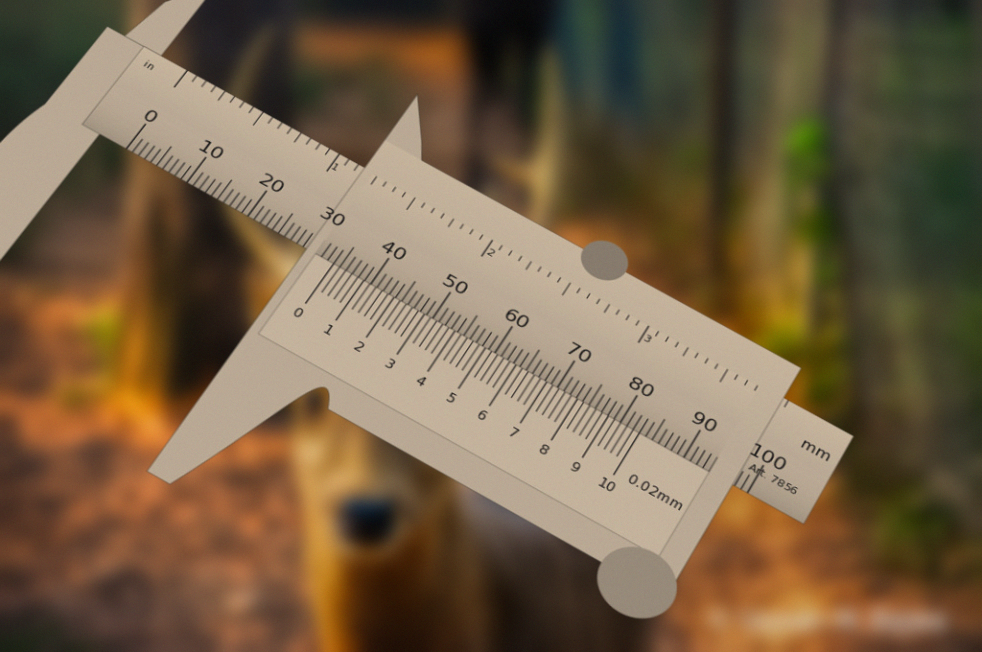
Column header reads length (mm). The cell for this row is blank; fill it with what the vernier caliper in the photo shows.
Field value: 34.0 mm
